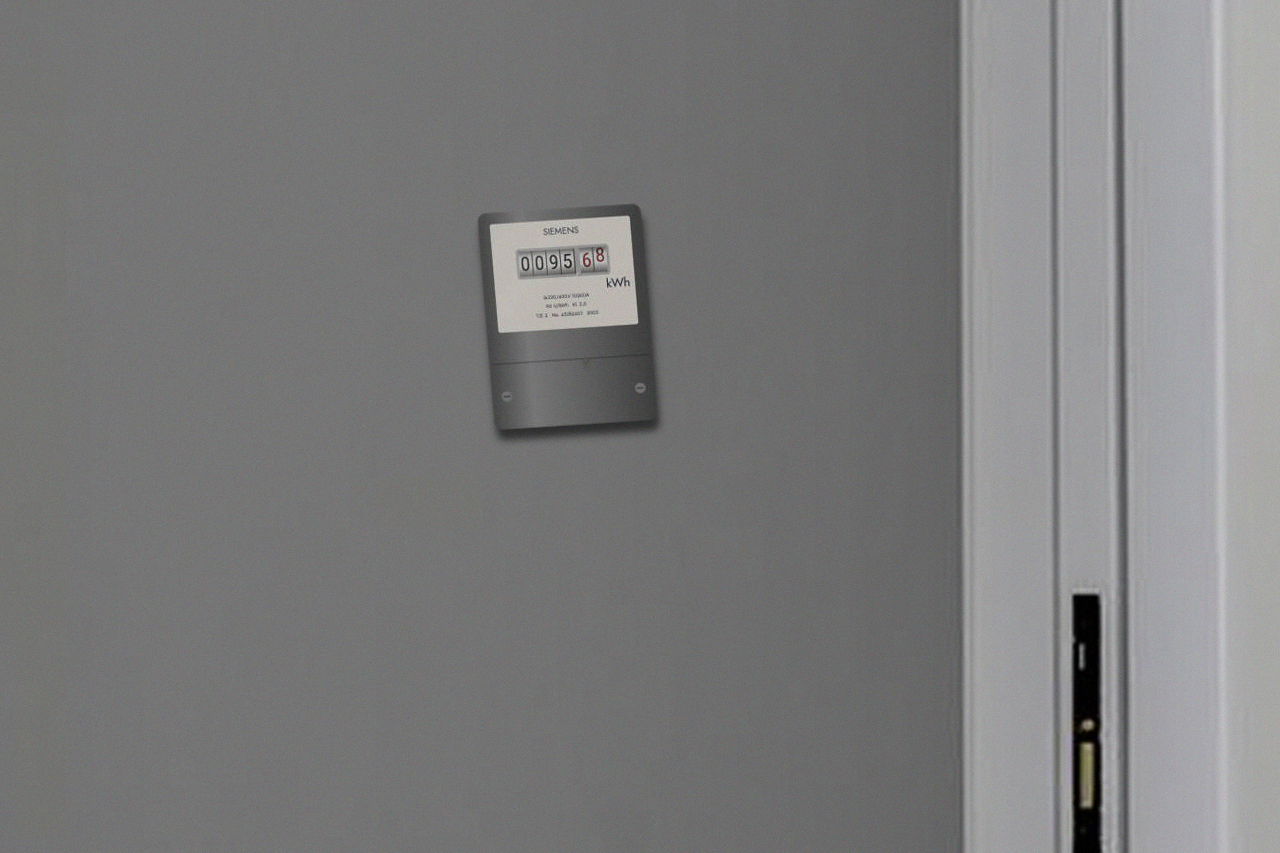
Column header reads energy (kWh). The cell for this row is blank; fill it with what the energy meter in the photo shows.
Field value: 95.68 kWh
